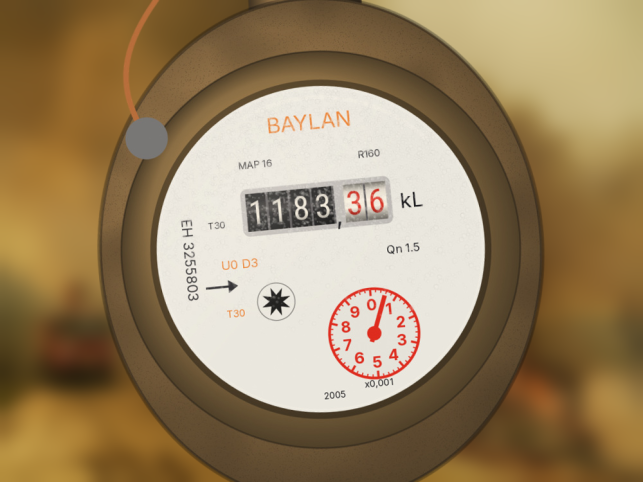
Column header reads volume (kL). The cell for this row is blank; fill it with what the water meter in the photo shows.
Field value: 1183.360 kL
